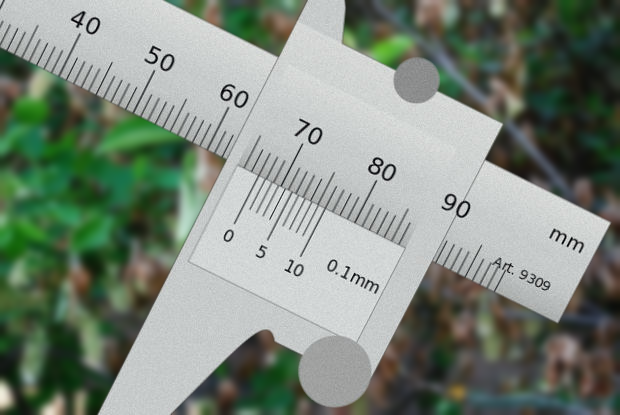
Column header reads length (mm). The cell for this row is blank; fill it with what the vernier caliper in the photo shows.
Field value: 67.0 mm
